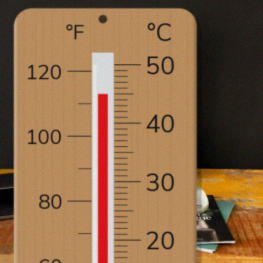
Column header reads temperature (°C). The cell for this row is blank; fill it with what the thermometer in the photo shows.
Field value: 45 °C
